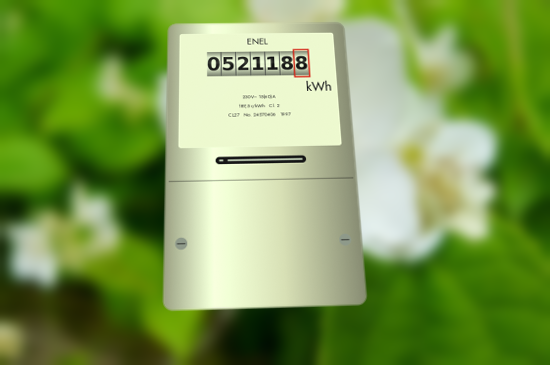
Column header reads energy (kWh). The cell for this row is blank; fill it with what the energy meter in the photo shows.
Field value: 52118.8 kWh
